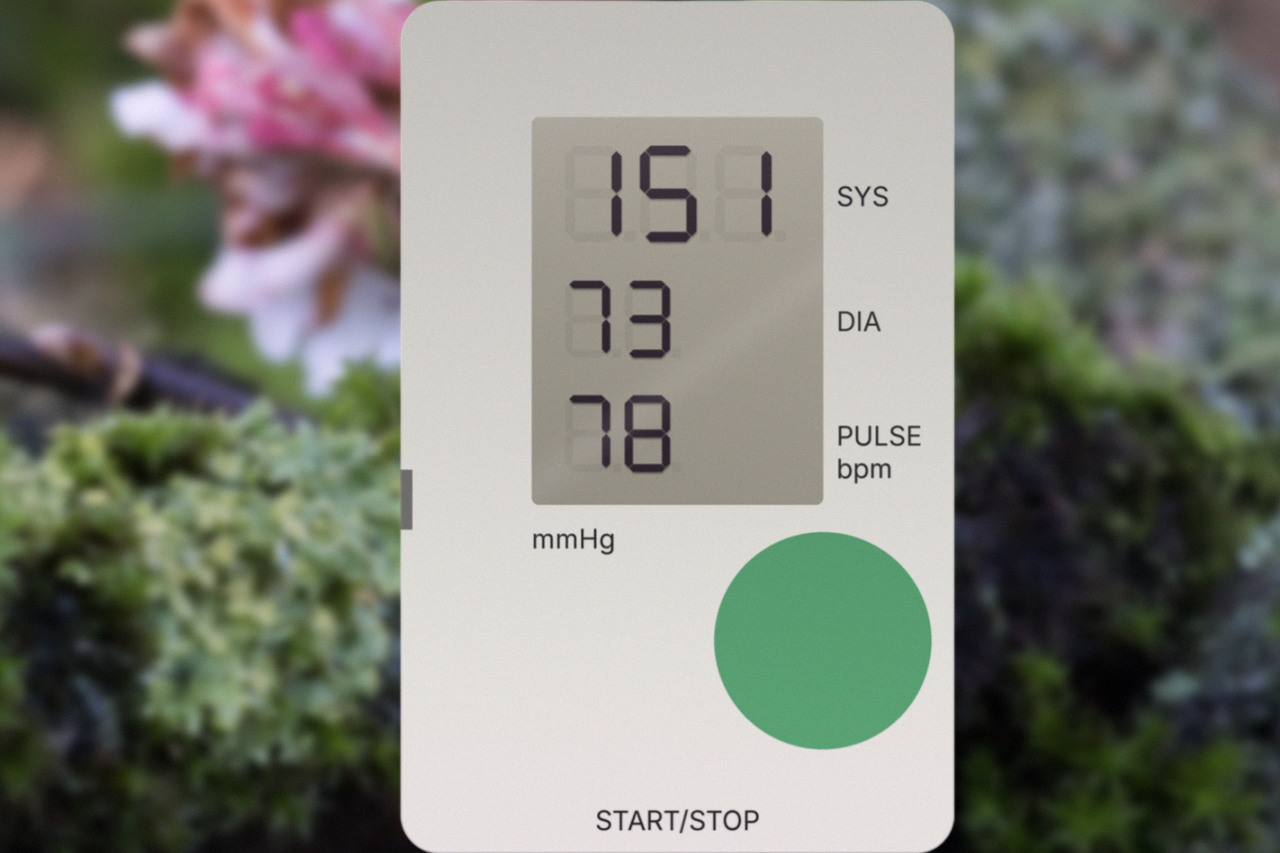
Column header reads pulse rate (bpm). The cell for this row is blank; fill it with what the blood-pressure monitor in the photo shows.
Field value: 78 bpm
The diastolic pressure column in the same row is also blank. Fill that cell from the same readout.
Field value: 73 mmHg
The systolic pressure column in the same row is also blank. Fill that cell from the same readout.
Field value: 151 mmHg
